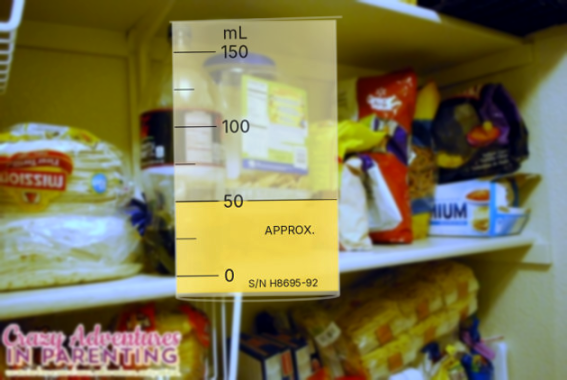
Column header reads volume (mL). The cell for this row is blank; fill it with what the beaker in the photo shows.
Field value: 50 mL
